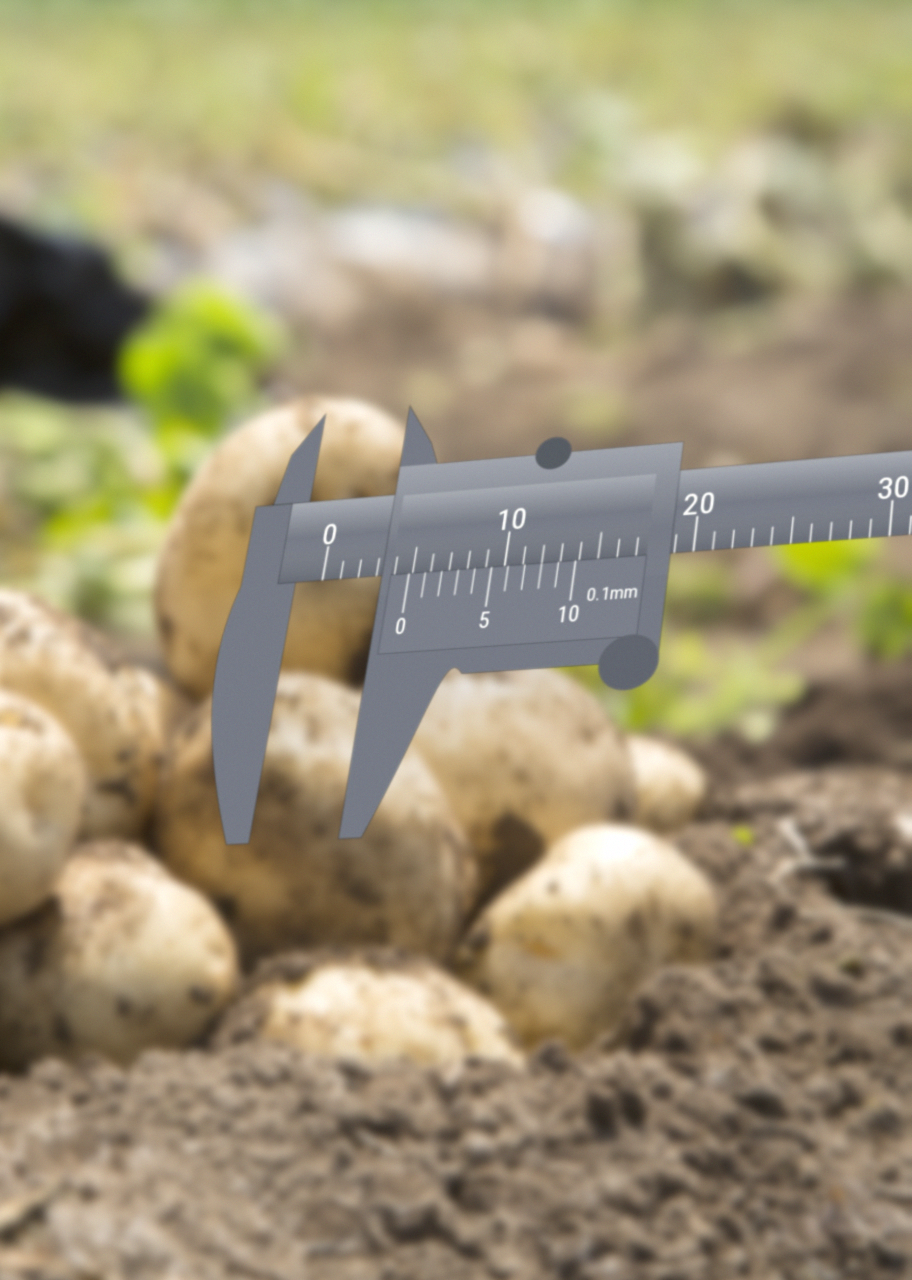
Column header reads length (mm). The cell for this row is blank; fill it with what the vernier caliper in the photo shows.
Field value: 4.8 mm
